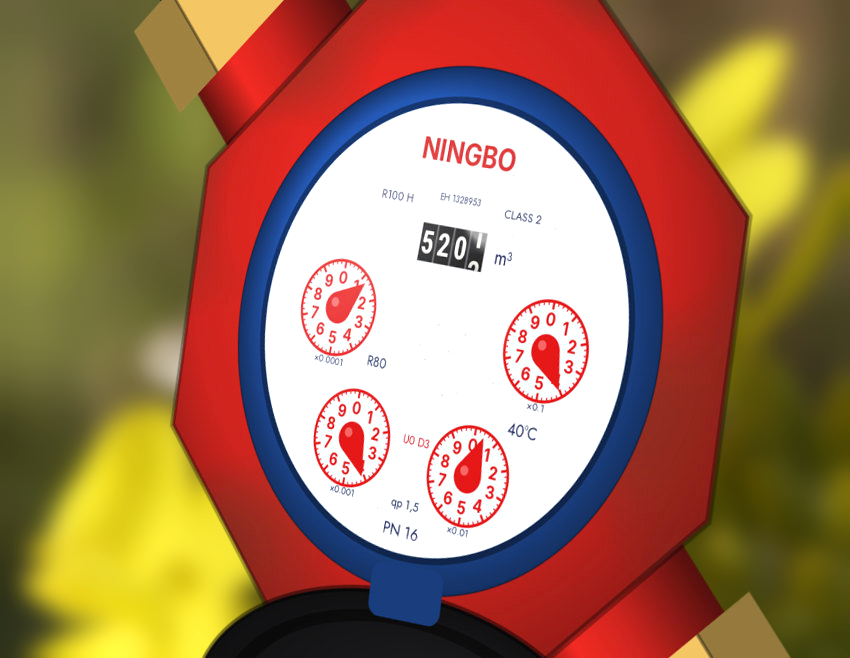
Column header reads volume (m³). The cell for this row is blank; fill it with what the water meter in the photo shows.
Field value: 5201.4041 m³
